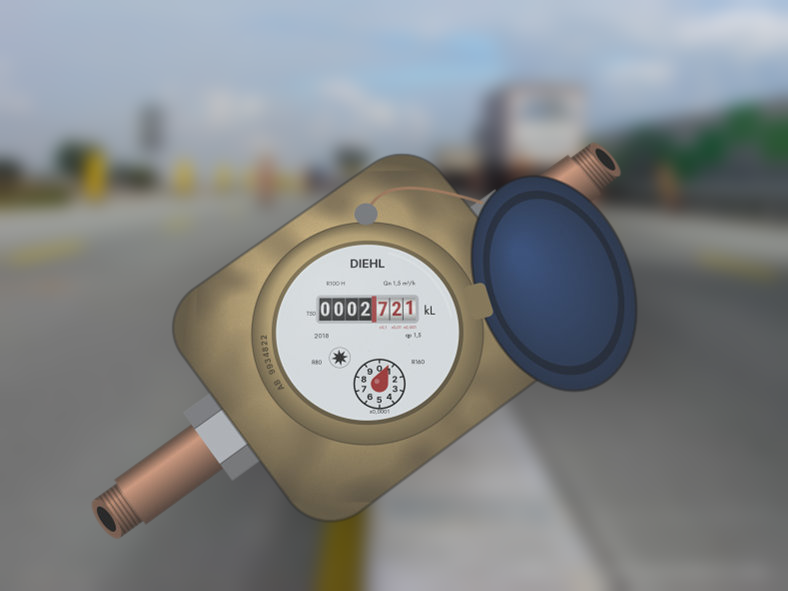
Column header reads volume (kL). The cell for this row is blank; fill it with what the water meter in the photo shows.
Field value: 2.7210 kL
